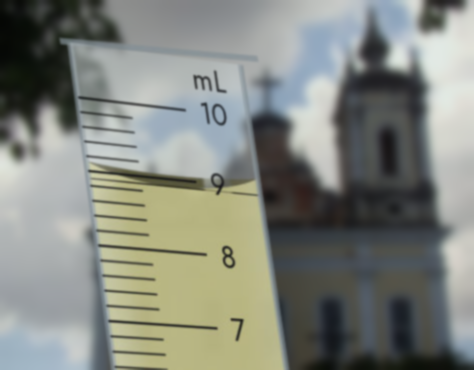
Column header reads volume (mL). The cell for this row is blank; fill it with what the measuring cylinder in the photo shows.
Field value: 8.9 mL
